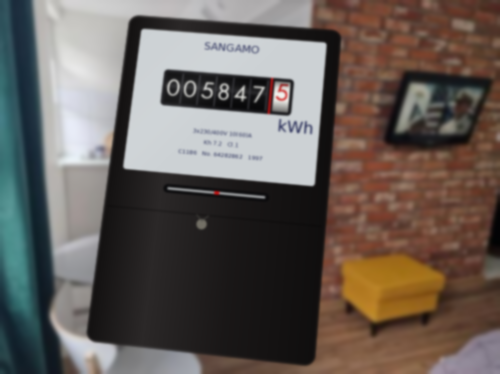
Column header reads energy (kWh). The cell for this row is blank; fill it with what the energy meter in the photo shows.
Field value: 5847.5 kWh
